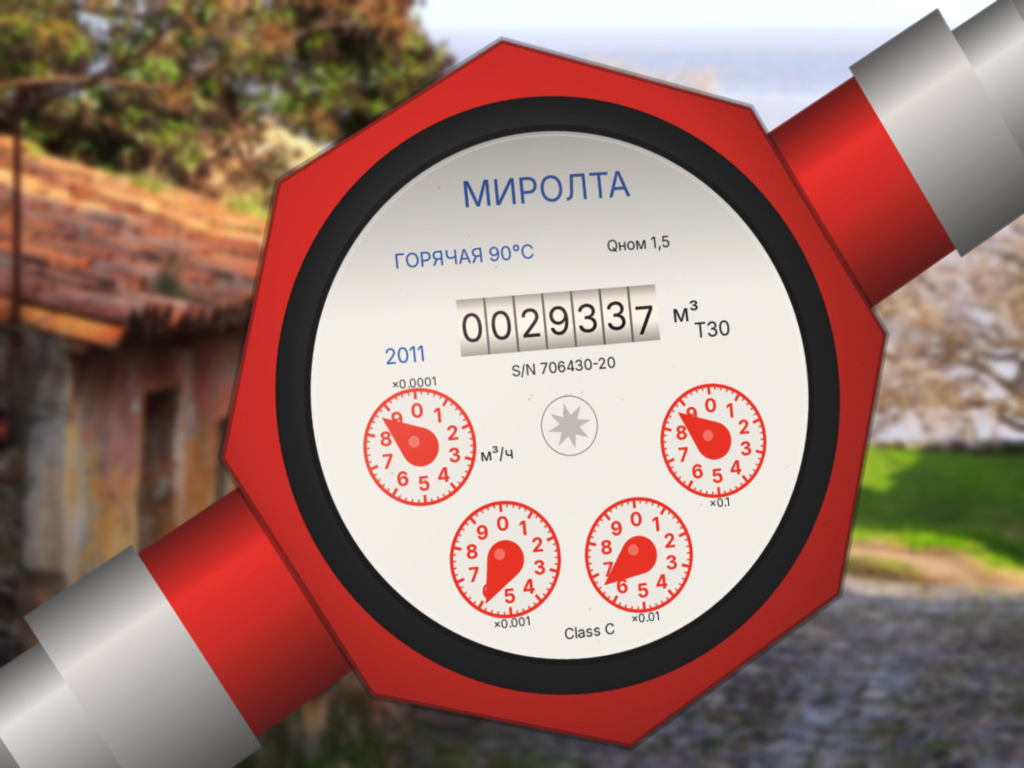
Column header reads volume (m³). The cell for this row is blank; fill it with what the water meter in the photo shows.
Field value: 29336.8658 m³
